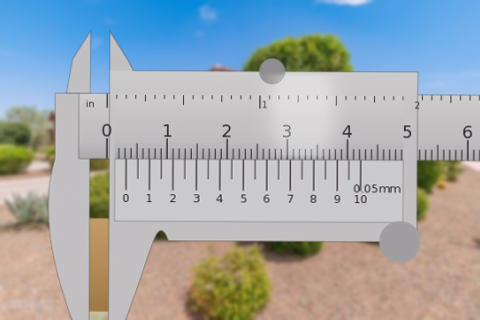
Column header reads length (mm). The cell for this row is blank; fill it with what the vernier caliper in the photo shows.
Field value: 3.2 mm
